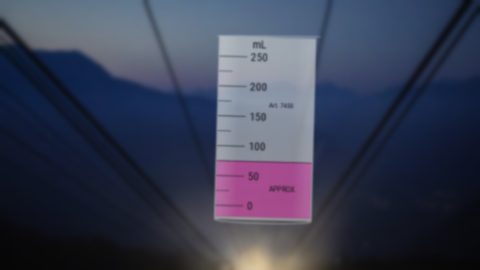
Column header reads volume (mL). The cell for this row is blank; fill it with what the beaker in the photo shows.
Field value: 75 mL
